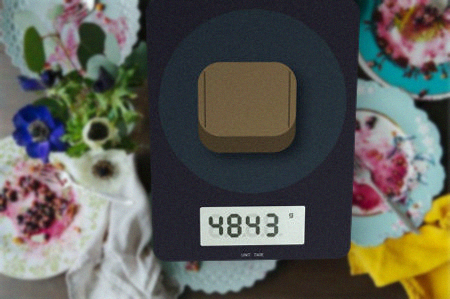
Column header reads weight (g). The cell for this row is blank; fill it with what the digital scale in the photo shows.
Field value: 4843 g
